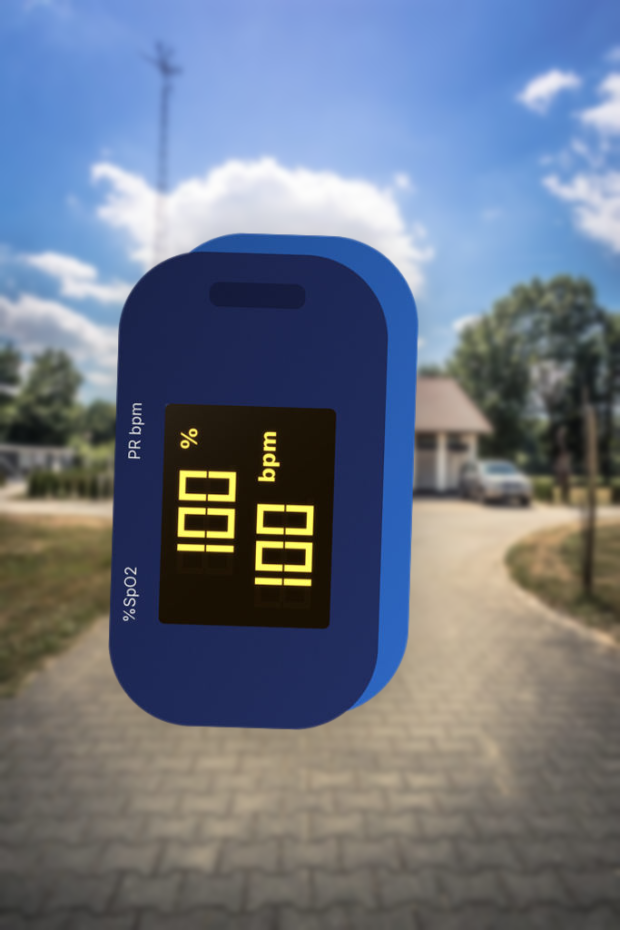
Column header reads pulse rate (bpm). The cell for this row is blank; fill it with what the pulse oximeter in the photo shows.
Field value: 100 bpm
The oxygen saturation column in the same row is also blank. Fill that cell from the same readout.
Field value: 100 %
